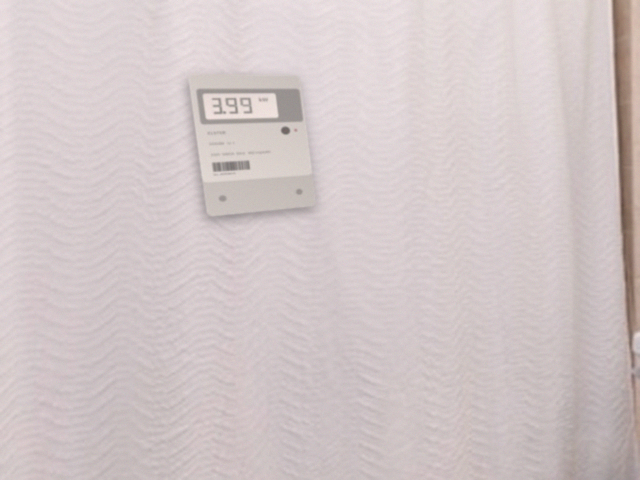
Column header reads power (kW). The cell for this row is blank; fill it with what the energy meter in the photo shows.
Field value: 3.99 kW
